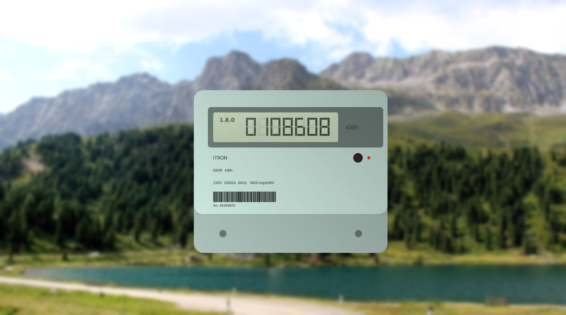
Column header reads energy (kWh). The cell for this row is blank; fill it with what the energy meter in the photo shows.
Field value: 108608 kWh
